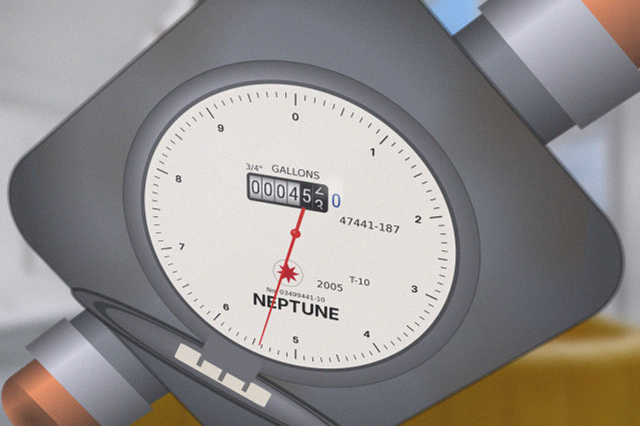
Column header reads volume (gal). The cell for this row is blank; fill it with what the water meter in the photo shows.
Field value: 4525.4 gal
